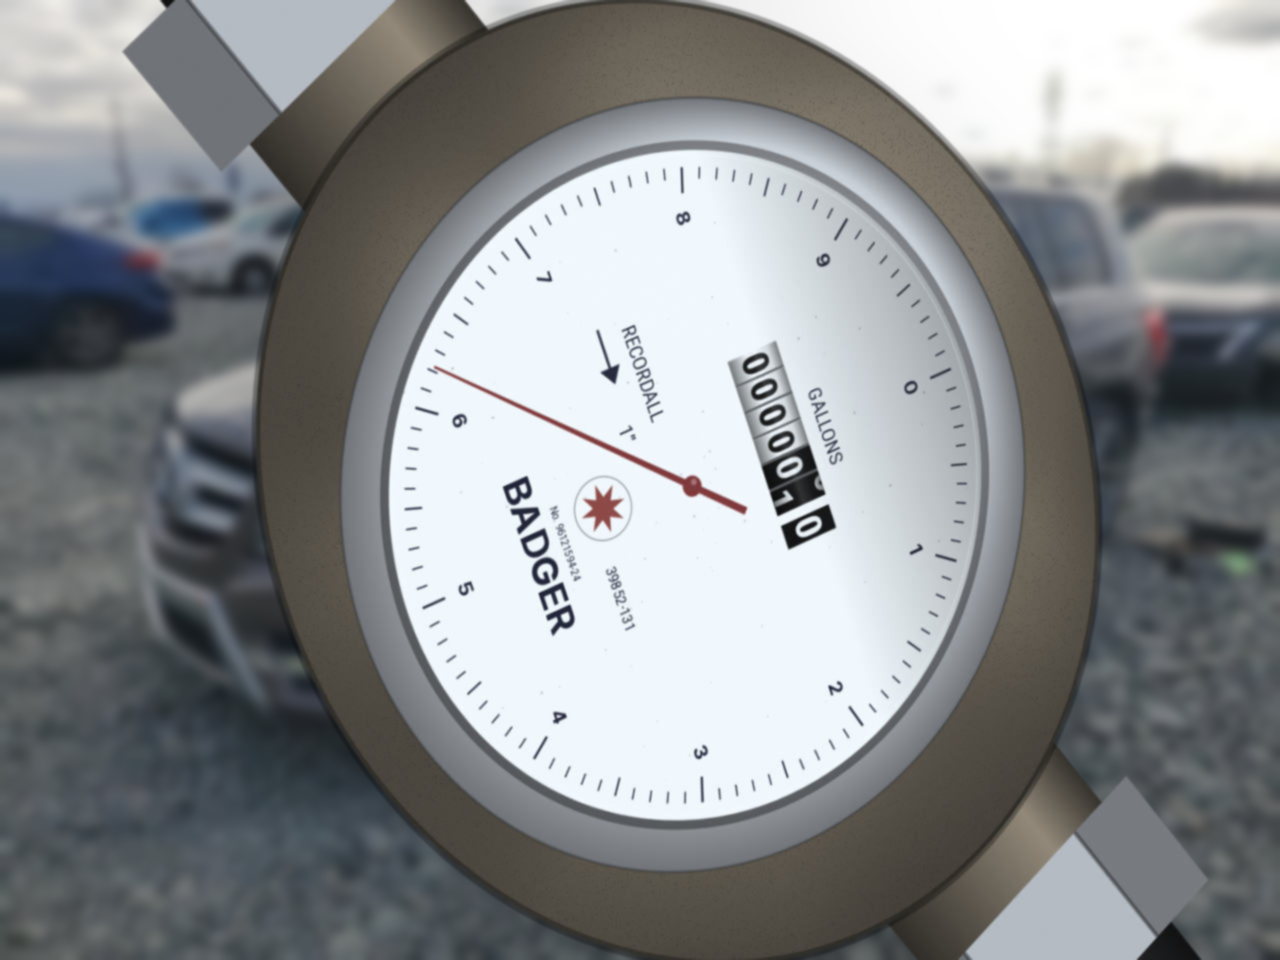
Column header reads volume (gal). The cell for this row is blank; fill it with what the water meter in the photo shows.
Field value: 6.2 gal
